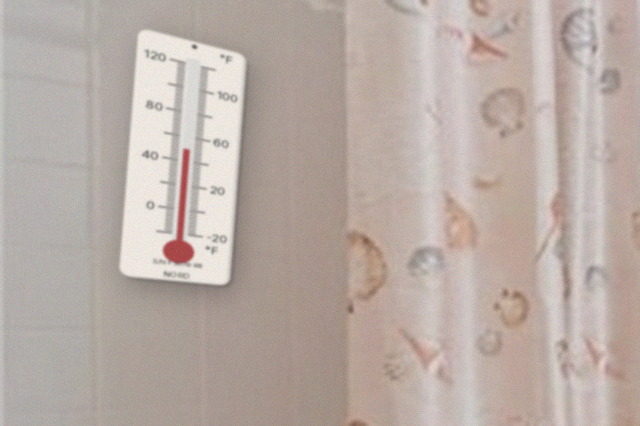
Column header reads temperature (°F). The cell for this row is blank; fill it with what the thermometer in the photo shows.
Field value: 50 °F
